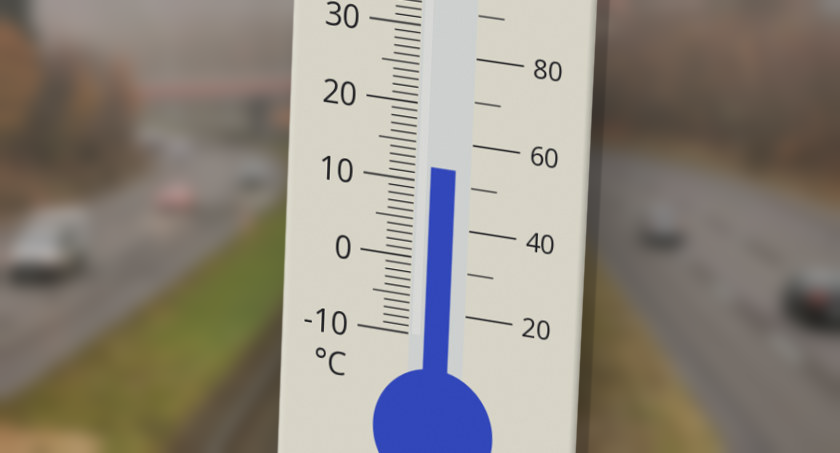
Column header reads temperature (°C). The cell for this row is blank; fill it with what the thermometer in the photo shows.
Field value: 12 °C
